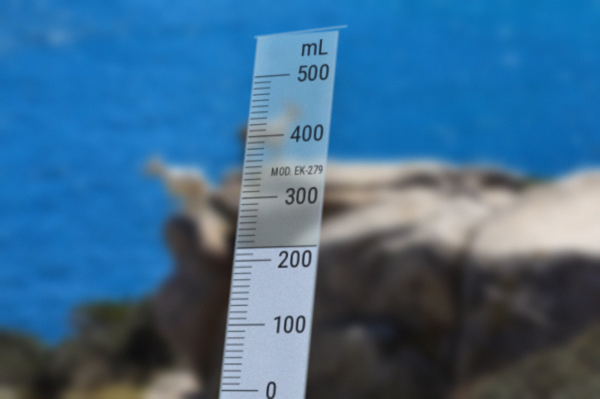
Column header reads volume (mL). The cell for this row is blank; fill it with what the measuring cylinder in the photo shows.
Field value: 220 mL
